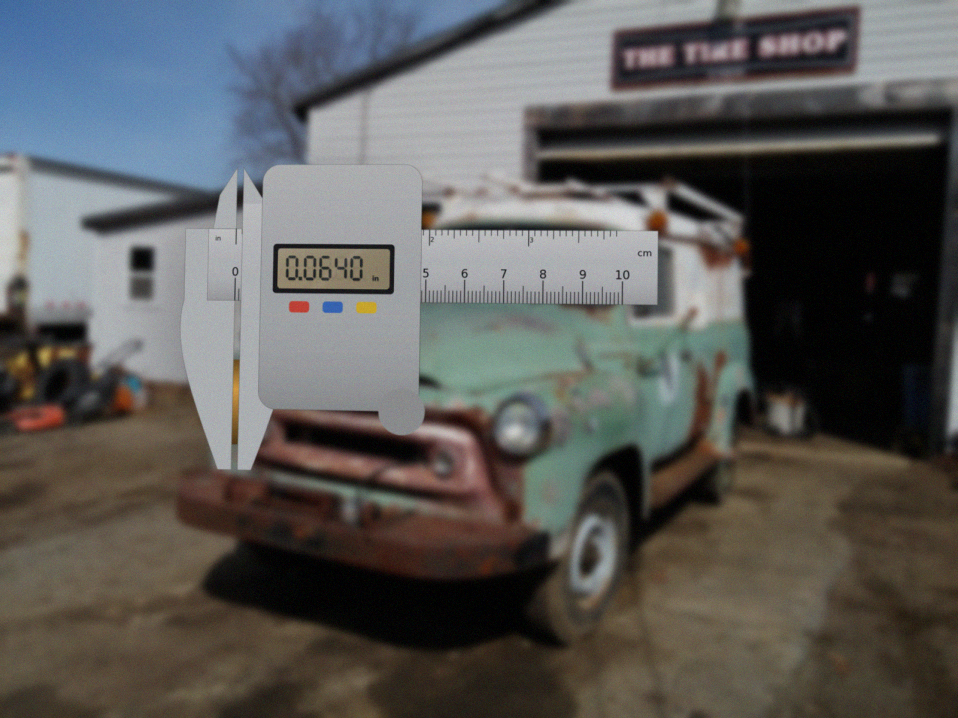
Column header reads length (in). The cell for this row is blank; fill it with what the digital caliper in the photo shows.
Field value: 0.0640 in
